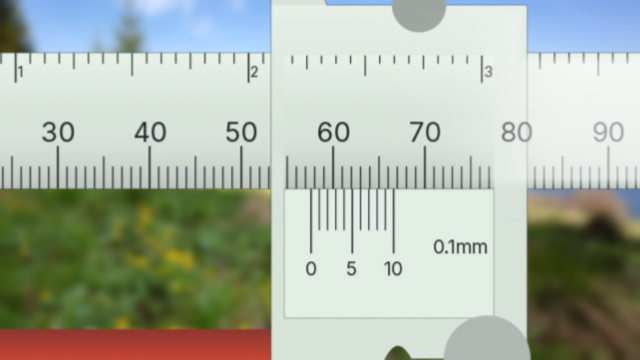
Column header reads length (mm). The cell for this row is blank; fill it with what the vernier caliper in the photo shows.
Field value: 57.6 mm
